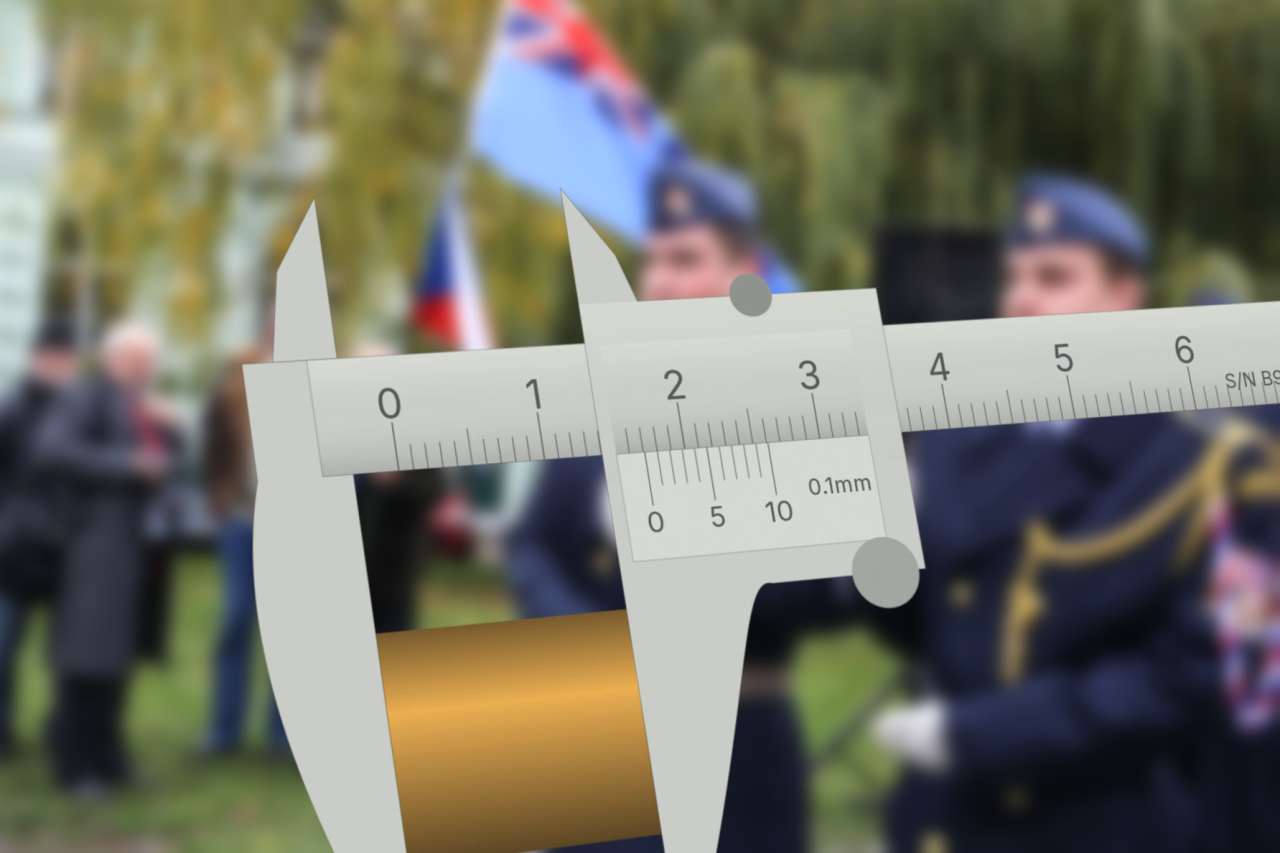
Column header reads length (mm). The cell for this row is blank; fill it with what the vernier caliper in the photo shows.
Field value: 17.1 mm
